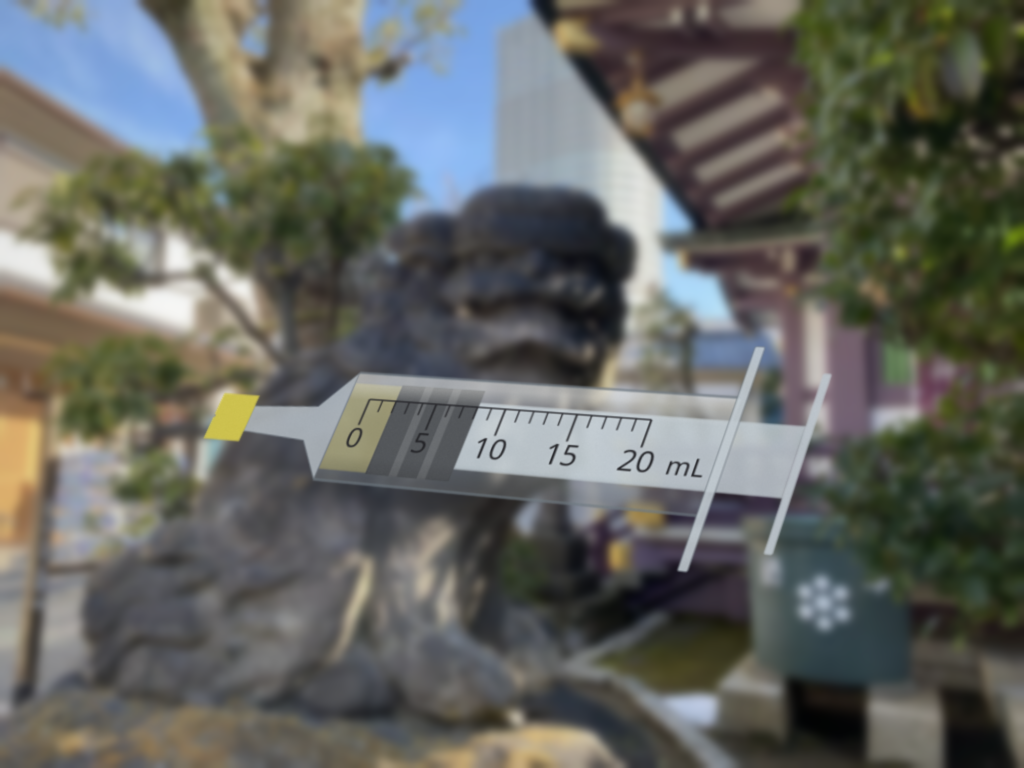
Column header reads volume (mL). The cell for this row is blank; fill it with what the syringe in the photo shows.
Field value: 2 mL
